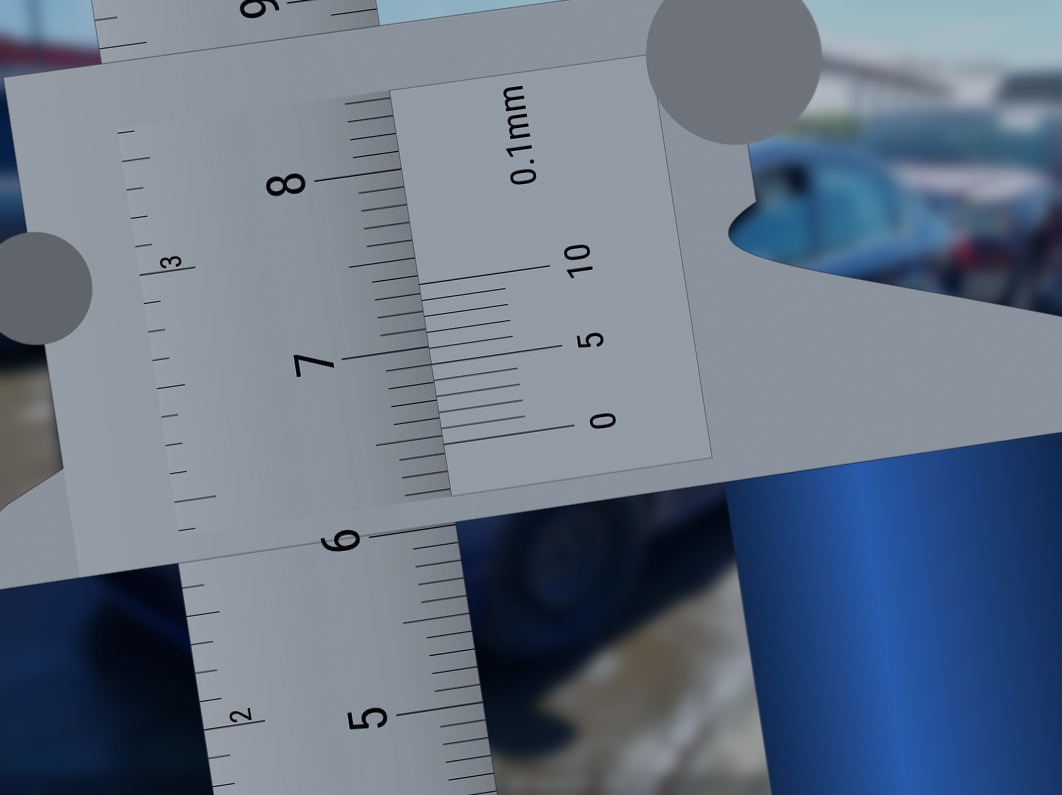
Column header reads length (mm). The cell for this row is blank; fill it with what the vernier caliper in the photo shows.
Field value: 64.5 mm
